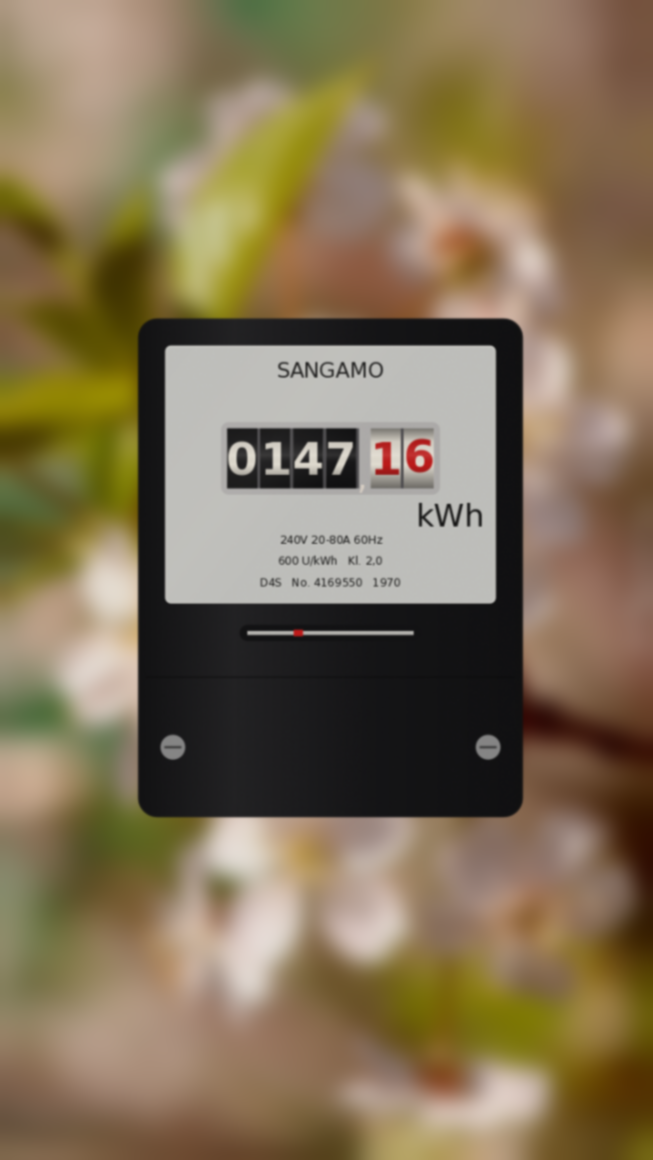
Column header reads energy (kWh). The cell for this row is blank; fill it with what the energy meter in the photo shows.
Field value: 147.16 kWh
